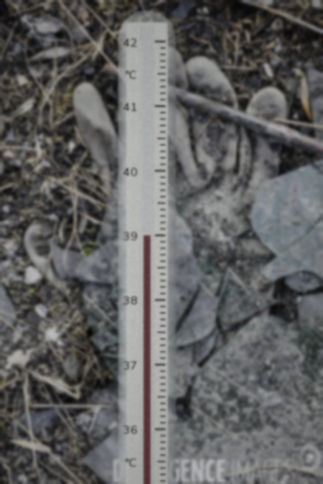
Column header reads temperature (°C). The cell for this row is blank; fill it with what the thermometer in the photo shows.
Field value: 39 °C
